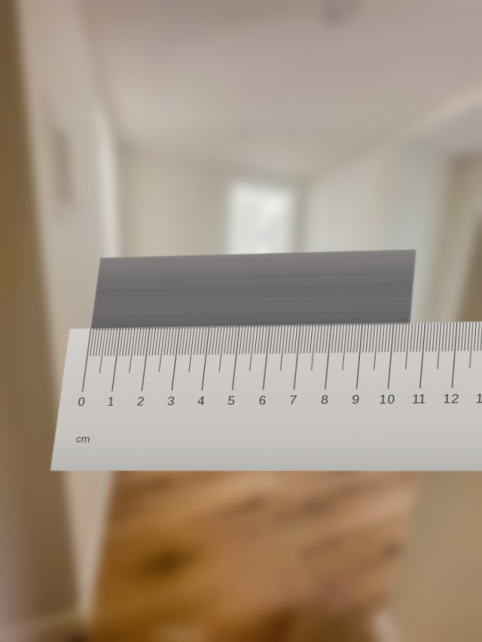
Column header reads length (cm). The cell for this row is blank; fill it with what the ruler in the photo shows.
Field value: 10.5 cm
